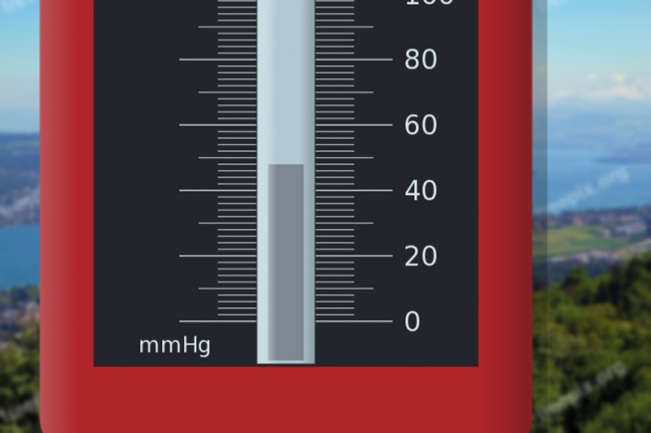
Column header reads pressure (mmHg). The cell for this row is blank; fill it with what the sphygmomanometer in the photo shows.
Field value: 48 mmHg
